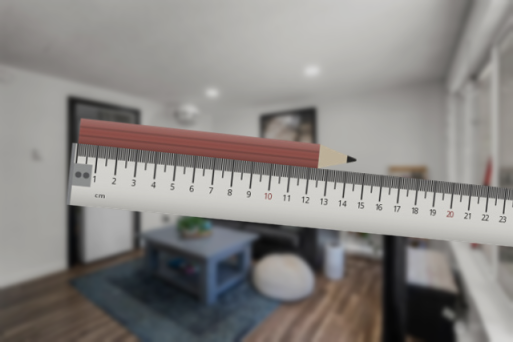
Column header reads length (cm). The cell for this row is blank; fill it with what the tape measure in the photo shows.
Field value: 14.5 cm
